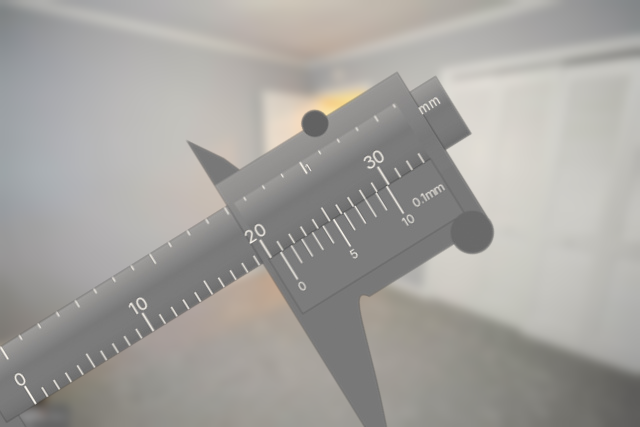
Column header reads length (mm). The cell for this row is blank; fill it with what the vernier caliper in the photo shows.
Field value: 20.8 mm
